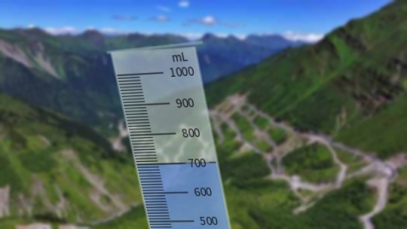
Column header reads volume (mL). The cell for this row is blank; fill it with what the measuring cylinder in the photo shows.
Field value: 700 mL
